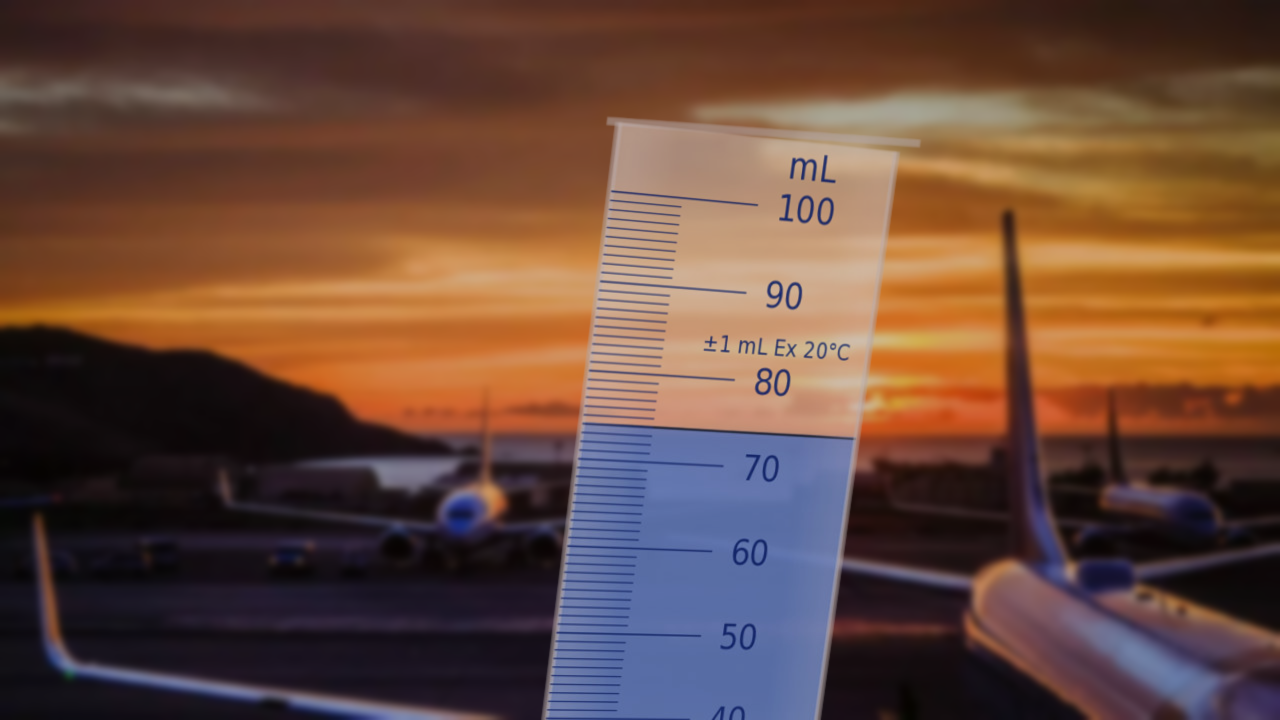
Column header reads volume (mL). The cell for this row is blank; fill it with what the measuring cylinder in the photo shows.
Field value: 74 mL
